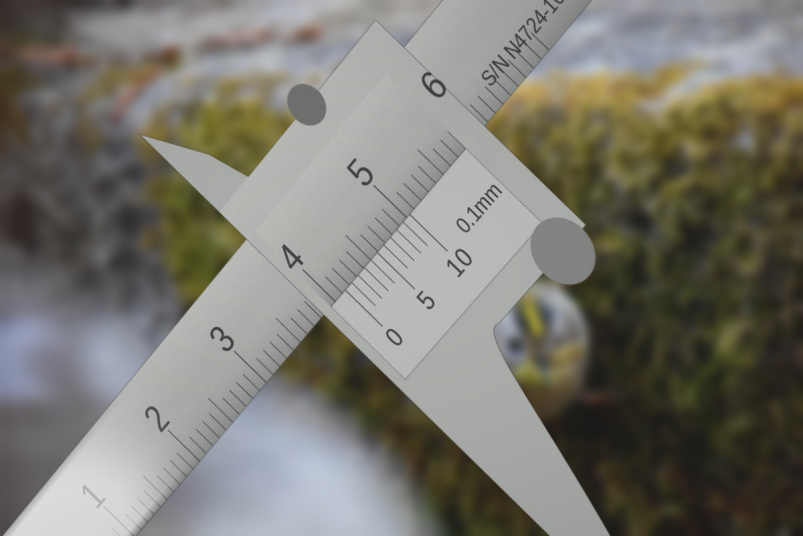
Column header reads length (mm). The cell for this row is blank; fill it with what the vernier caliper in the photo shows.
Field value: 41.4 mm
